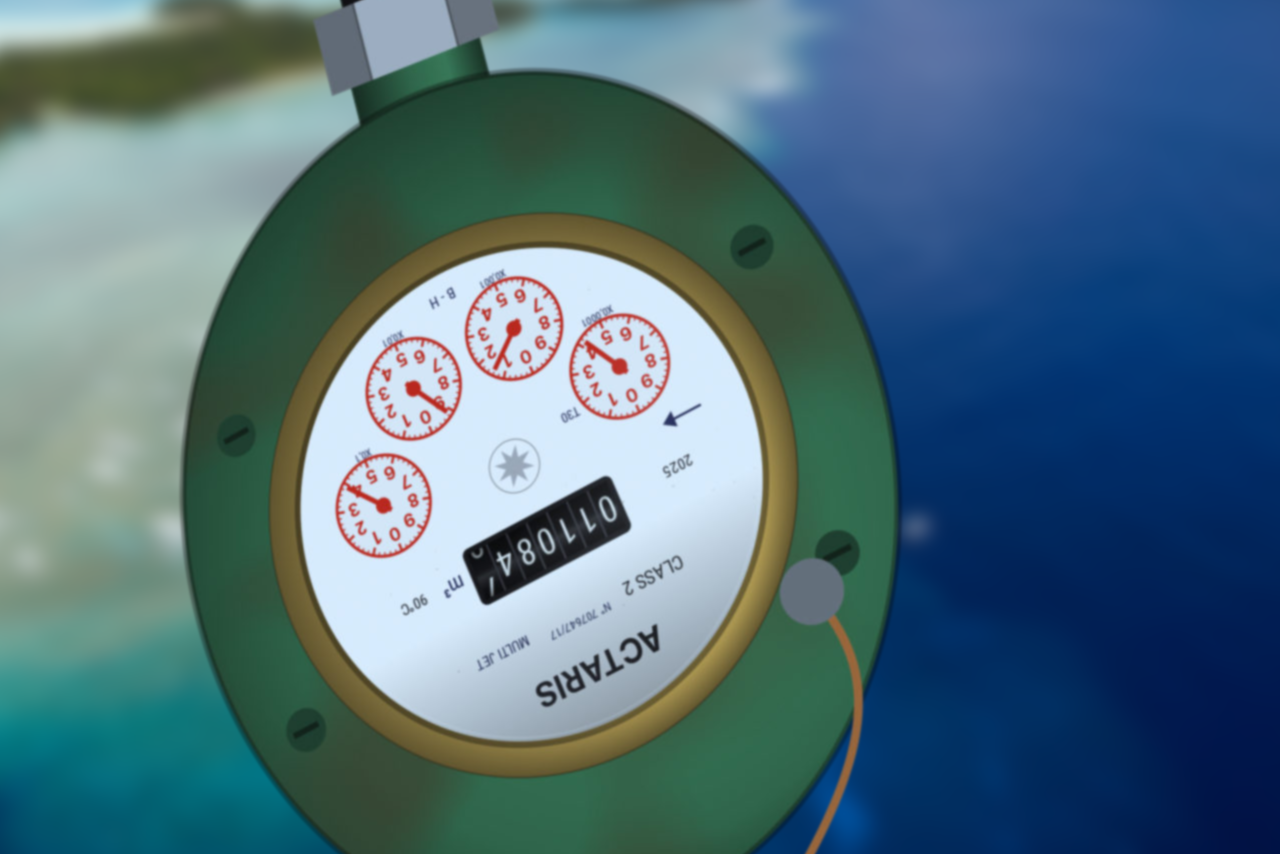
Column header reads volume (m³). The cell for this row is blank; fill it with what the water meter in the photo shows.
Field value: 110847.3914 m³
